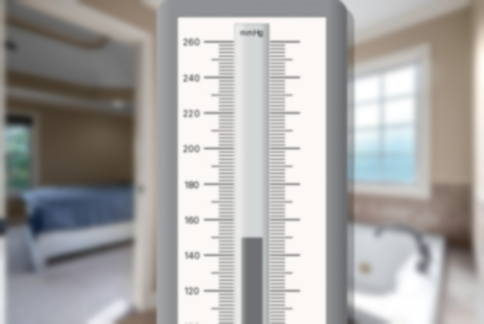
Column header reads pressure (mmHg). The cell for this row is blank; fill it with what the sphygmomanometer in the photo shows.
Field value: 150 mmHg
